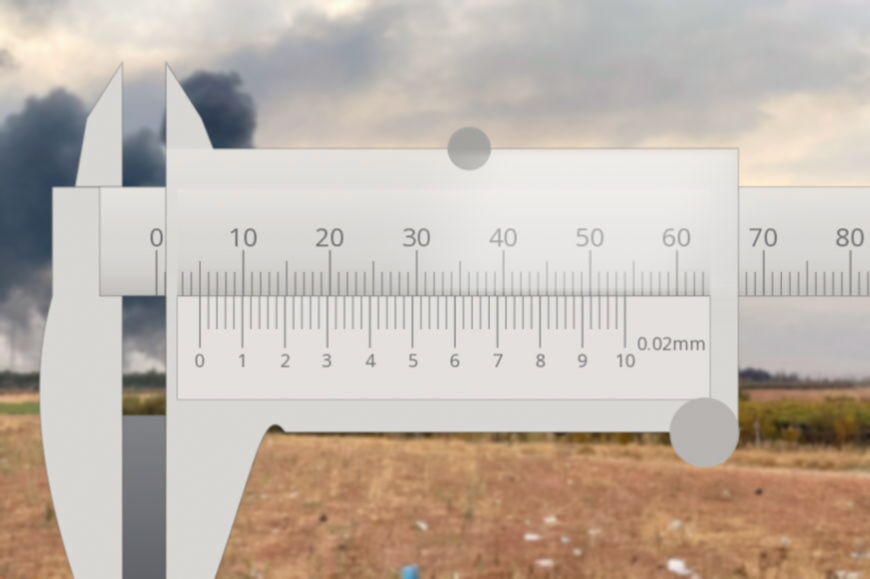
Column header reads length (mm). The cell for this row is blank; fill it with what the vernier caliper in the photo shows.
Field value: 5.0 mm
